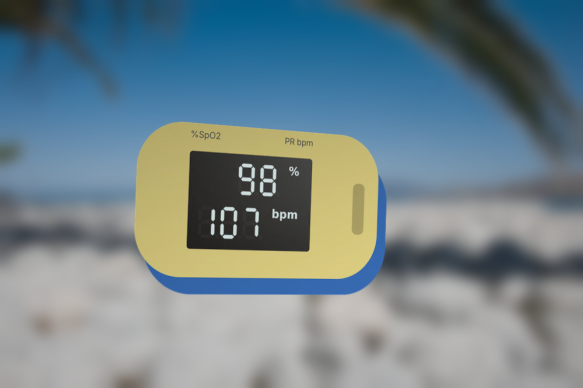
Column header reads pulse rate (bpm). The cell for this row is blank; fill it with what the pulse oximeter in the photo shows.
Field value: 107 bpm
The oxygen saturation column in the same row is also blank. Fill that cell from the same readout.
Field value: 98 %
